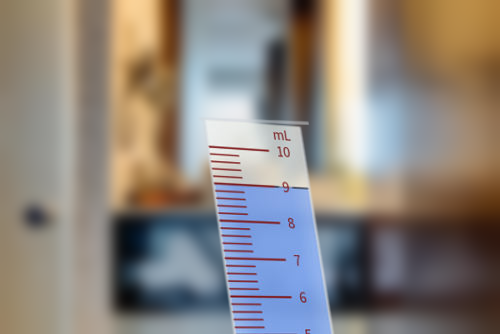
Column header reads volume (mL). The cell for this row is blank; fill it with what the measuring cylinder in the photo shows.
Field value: 9 mL
